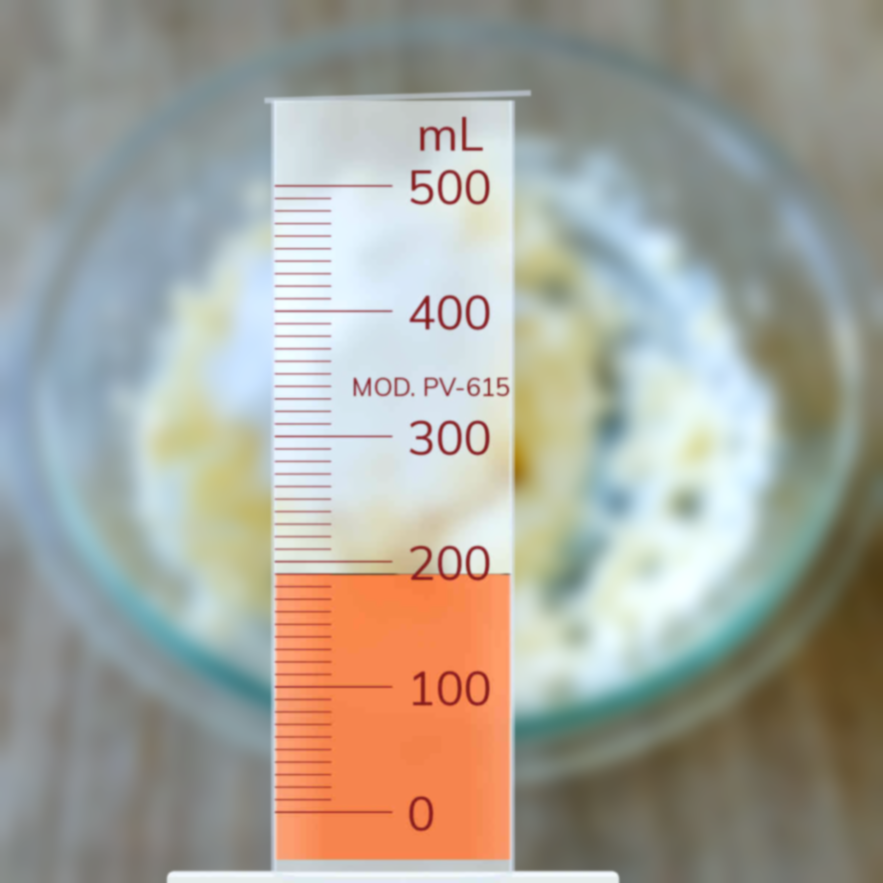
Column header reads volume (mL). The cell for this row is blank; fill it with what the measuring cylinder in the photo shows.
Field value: 190 mL
